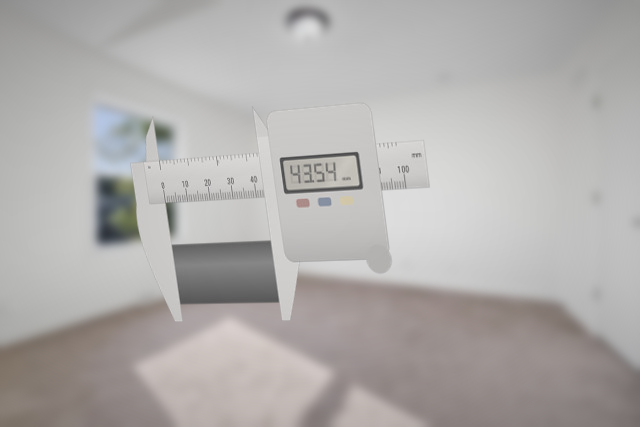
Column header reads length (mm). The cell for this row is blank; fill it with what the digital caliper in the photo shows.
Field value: 43.54 mm
